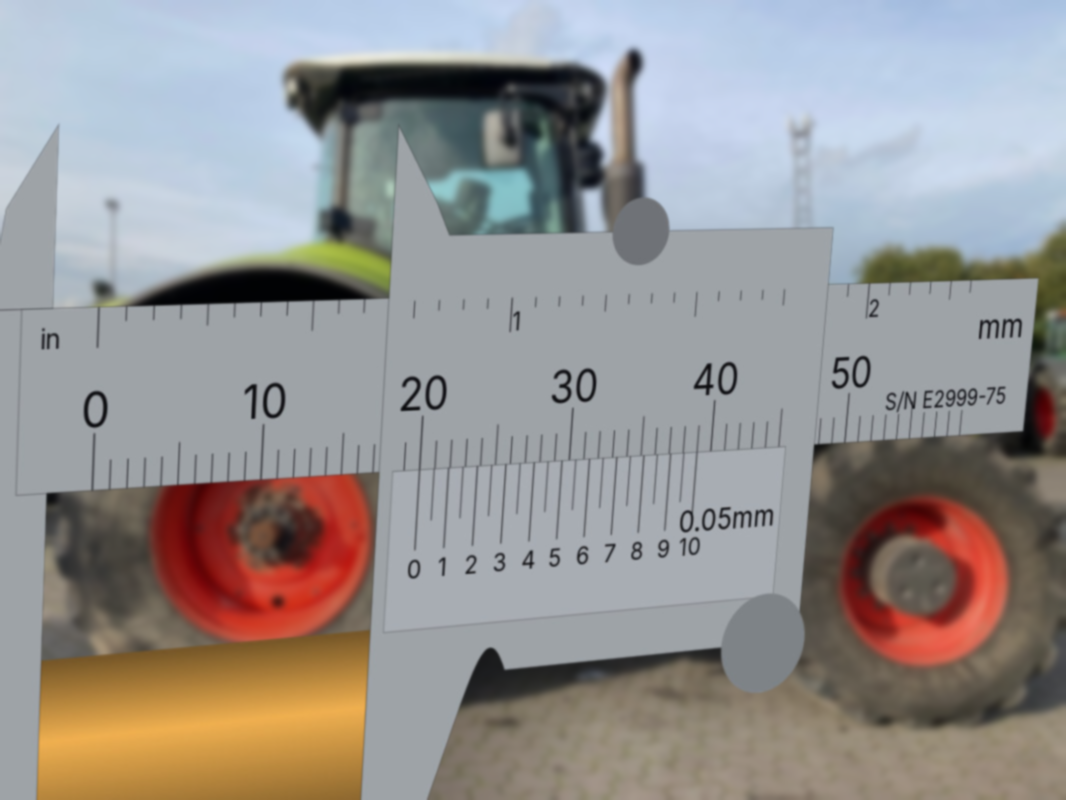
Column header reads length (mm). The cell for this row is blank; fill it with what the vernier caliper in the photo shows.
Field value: 20.0 mm
